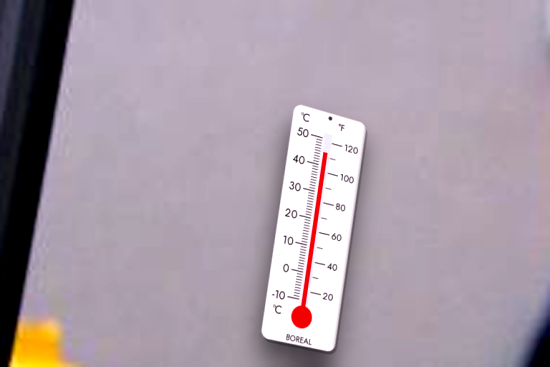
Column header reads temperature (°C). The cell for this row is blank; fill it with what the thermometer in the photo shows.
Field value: 45 °C
